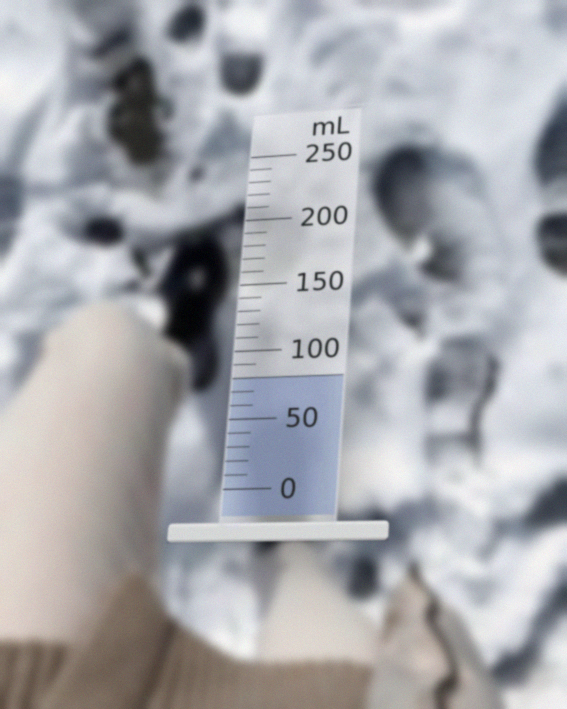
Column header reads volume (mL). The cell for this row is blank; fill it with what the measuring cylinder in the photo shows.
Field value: 80 mL
